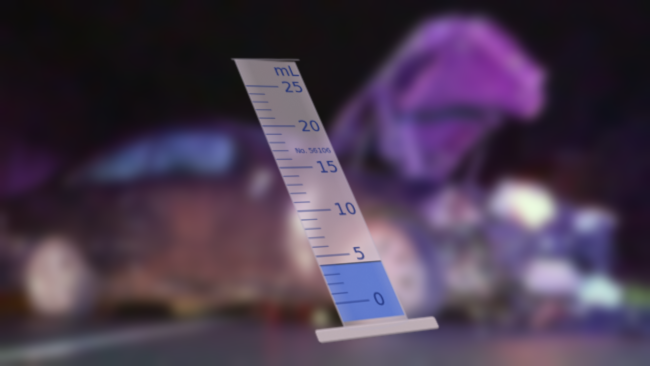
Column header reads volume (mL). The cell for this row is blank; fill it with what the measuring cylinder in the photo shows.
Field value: 4 mL
